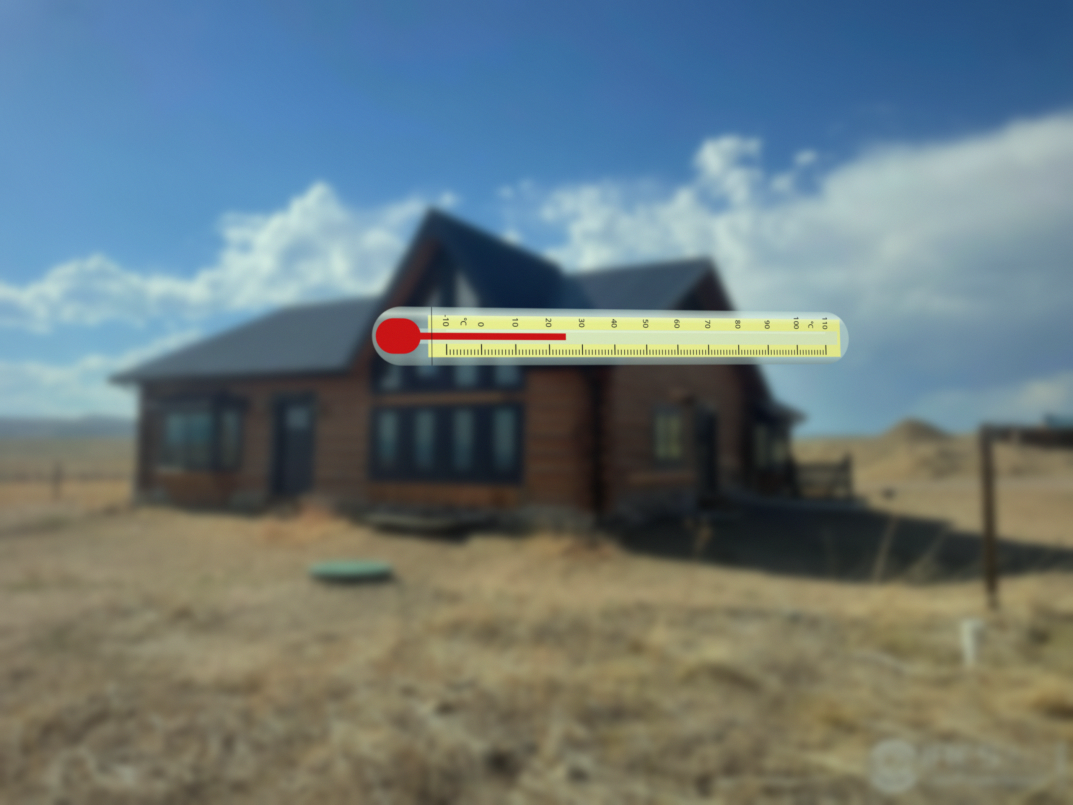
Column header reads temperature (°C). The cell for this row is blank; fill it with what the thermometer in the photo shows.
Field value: 25 °C
